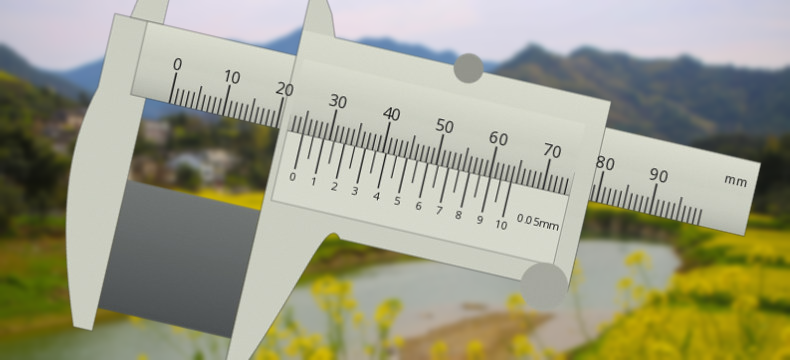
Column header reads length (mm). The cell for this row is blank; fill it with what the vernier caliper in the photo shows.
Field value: 25.0 mm
